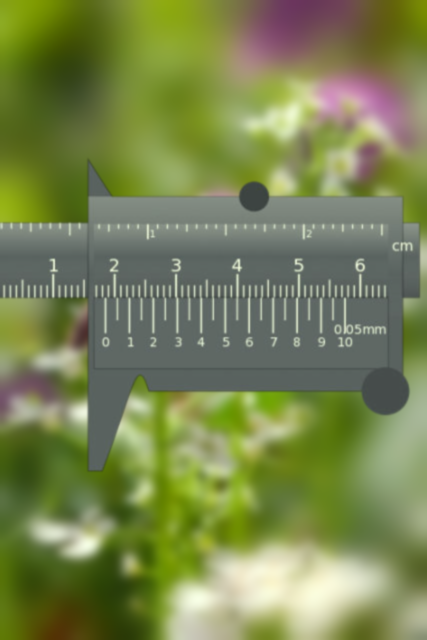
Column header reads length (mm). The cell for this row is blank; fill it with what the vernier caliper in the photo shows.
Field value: 18.5 mm
